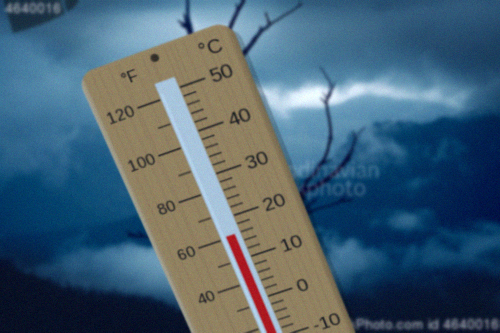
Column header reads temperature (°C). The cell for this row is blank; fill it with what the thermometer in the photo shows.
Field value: 16 °C
